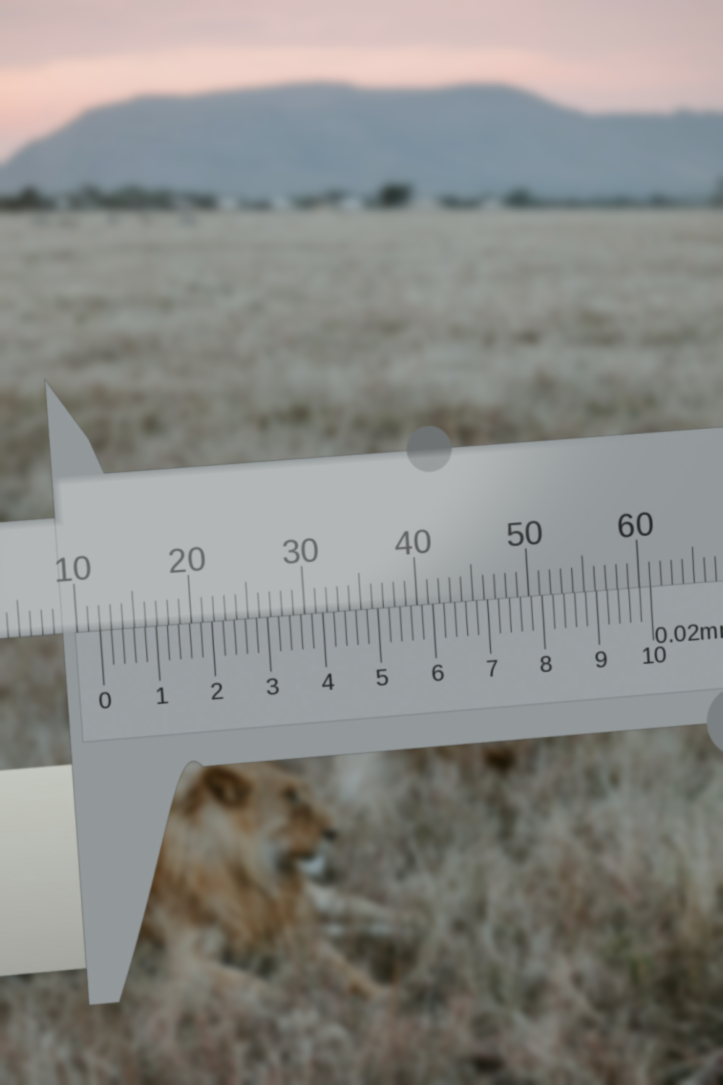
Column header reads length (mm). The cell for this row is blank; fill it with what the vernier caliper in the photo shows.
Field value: 12.0 mm
